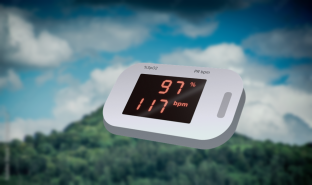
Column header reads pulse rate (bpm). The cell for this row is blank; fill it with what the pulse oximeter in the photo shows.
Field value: 117 bpm
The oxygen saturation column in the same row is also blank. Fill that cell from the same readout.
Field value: 97 %
